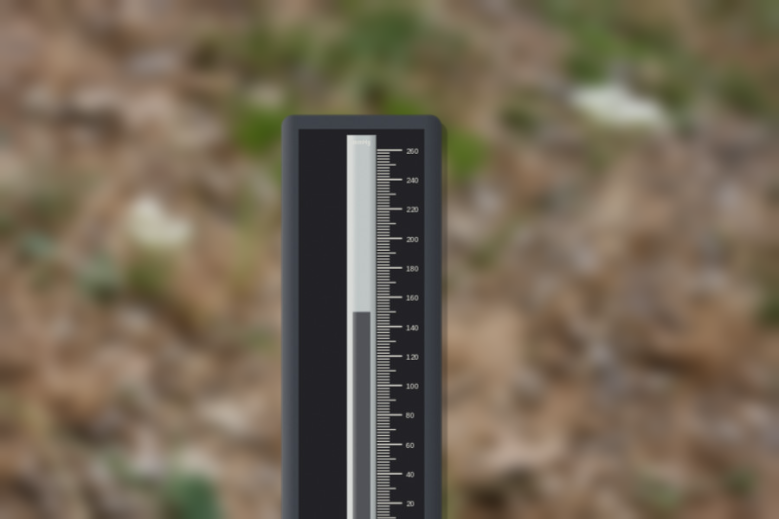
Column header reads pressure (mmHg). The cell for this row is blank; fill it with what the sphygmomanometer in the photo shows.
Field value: 150 mmHg
